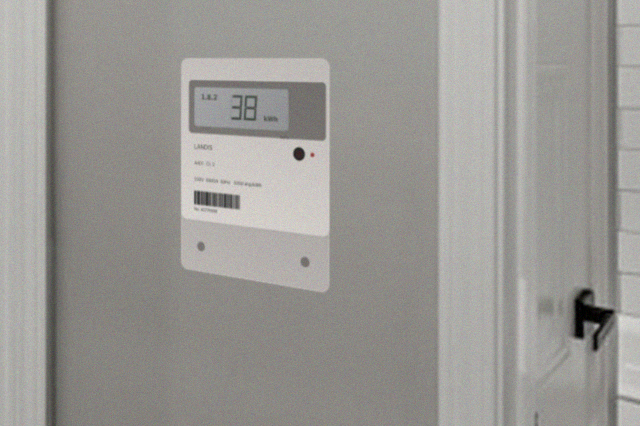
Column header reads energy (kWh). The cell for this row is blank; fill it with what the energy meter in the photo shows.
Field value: 38 kWh
